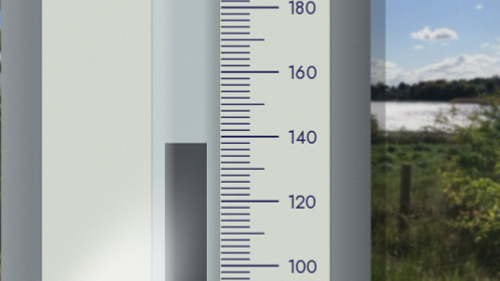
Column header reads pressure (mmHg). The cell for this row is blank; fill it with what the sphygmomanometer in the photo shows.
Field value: 138 mmHg
